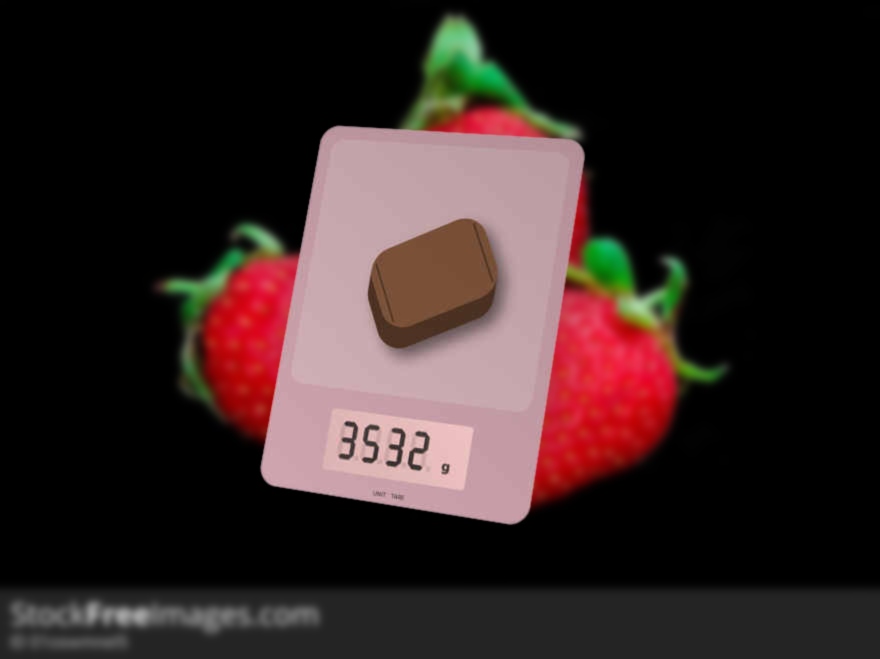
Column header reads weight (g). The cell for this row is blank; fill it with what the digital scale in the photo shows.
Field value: 3532 g
